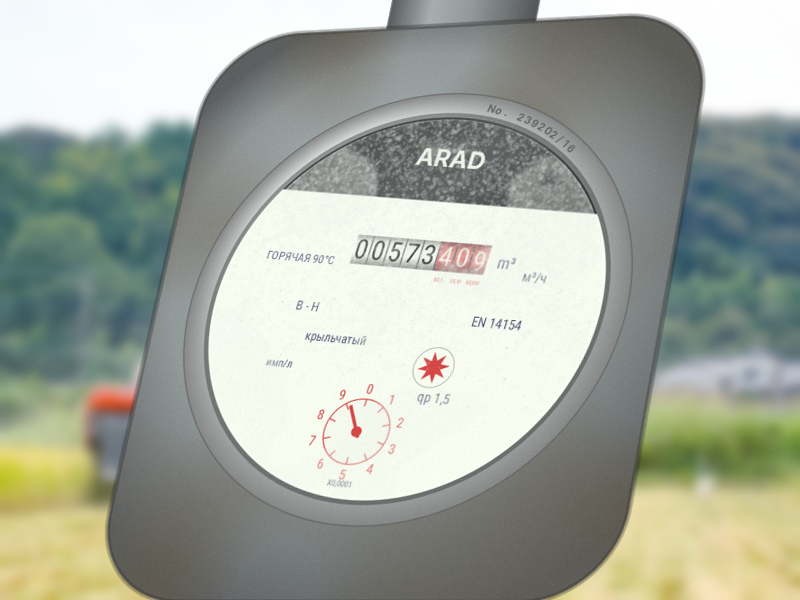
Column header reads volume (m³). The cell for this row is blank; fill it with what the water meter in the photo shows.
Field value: 573.4089 m³
